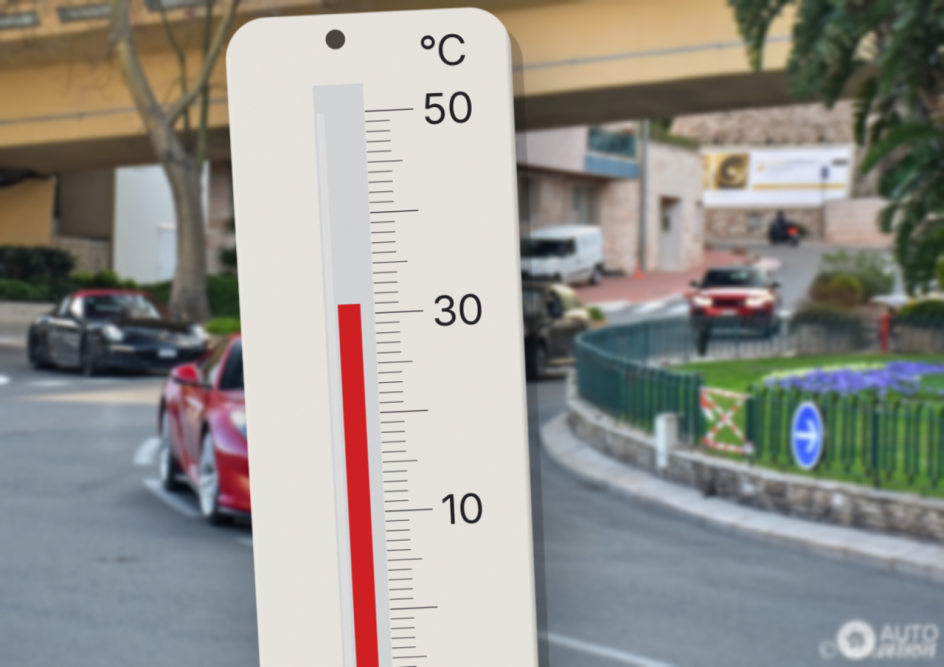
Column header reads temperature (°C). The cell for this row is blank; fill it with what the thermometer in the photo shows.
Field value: 31 °C
